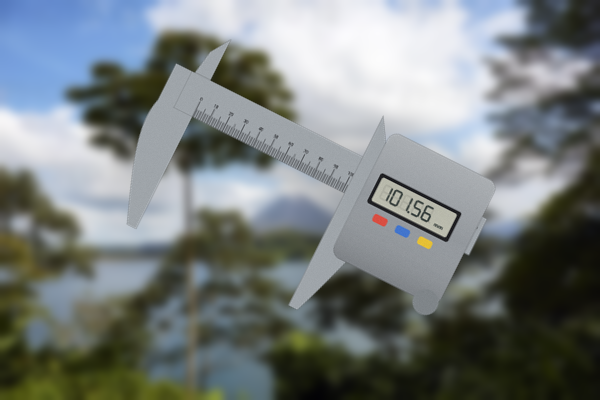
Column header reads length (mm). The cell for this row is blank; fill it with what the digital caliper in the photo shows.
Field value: 101.56 mm
